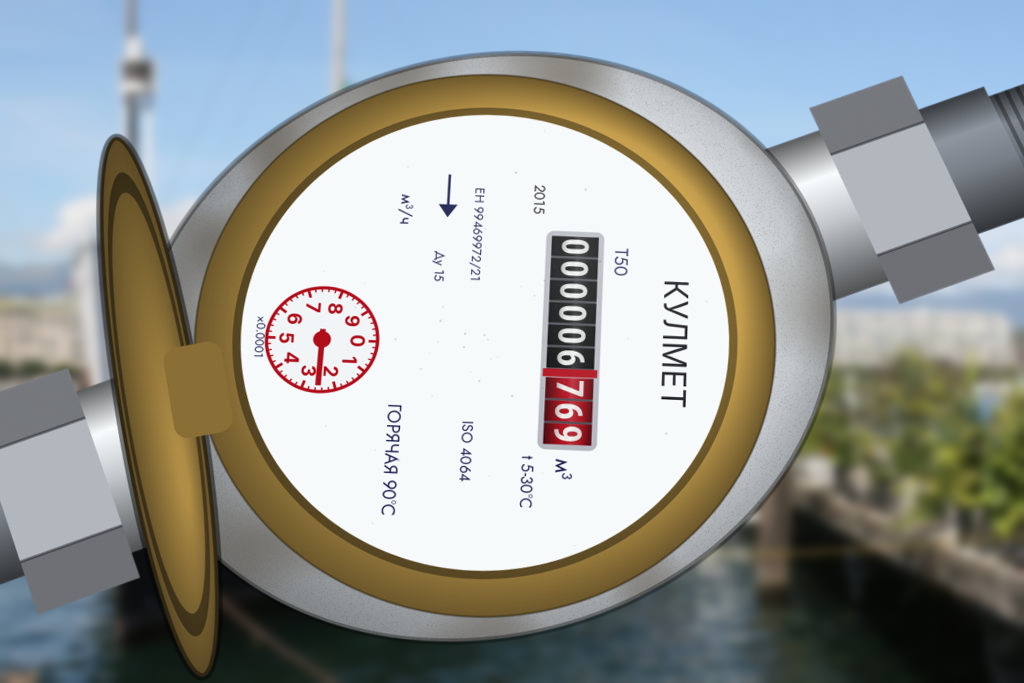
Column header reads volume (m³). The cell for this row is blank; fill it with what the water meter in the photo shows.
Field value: 6.7692 m³
